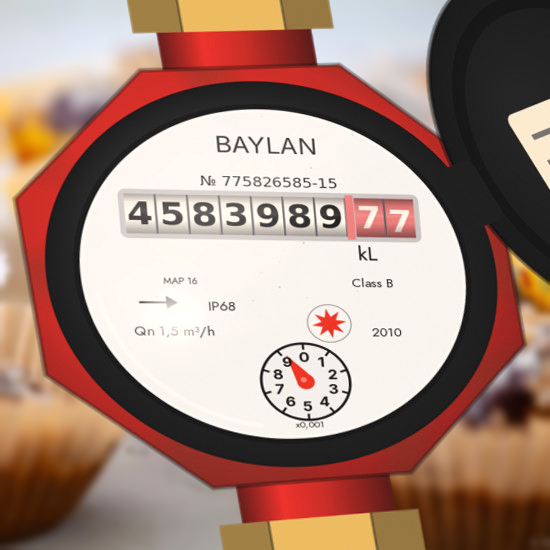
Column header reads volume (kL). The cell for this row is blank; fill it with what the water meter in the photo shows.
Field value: 4583989.769 kL
